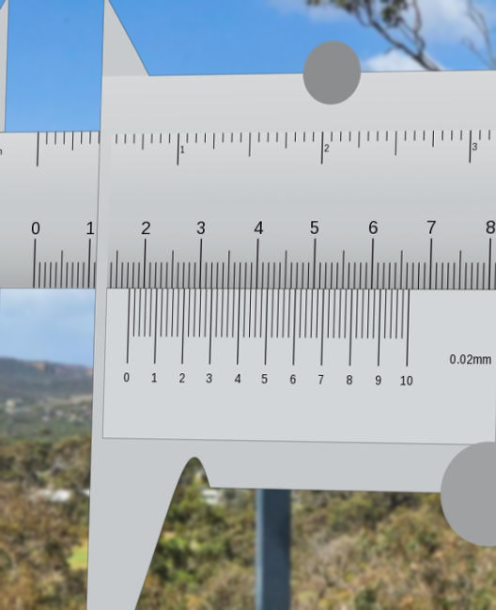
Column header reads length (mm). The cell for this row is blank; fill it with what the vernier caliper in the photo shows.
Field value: 17.4 mm
